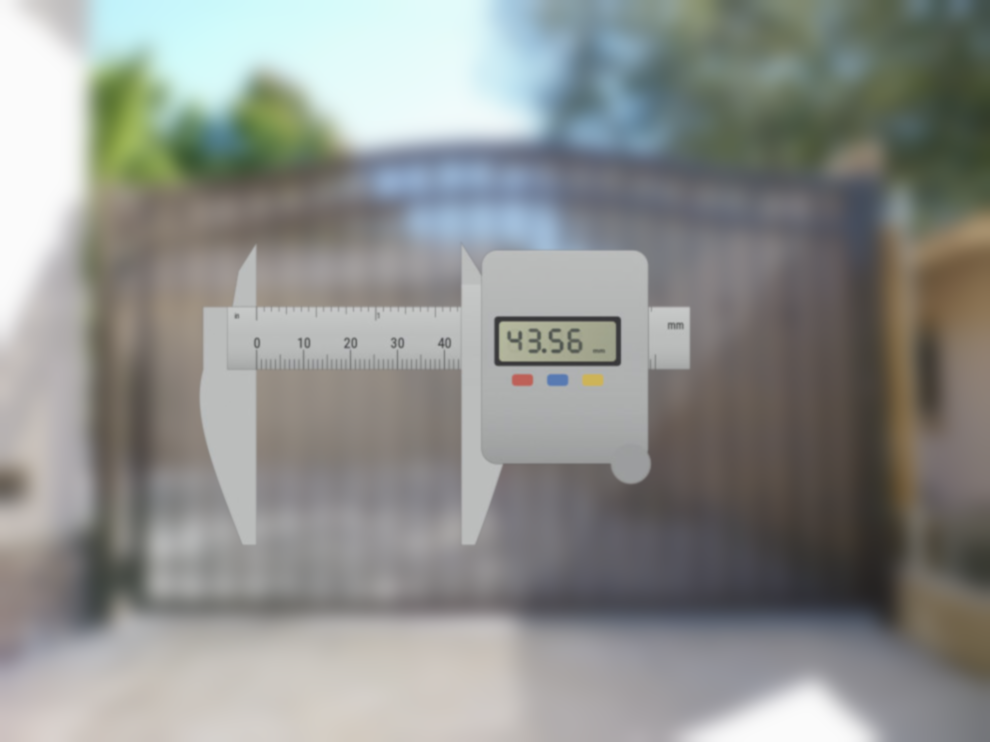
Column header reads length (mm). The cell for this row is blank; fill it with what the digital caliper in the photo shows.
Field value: 43.56 mm
